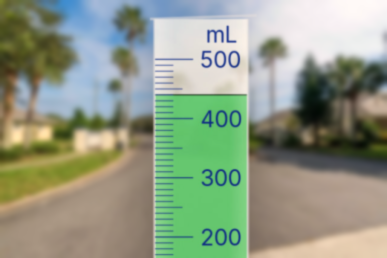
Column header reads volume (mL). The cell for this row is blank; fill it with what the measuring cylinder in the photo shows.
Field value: 440 mL
